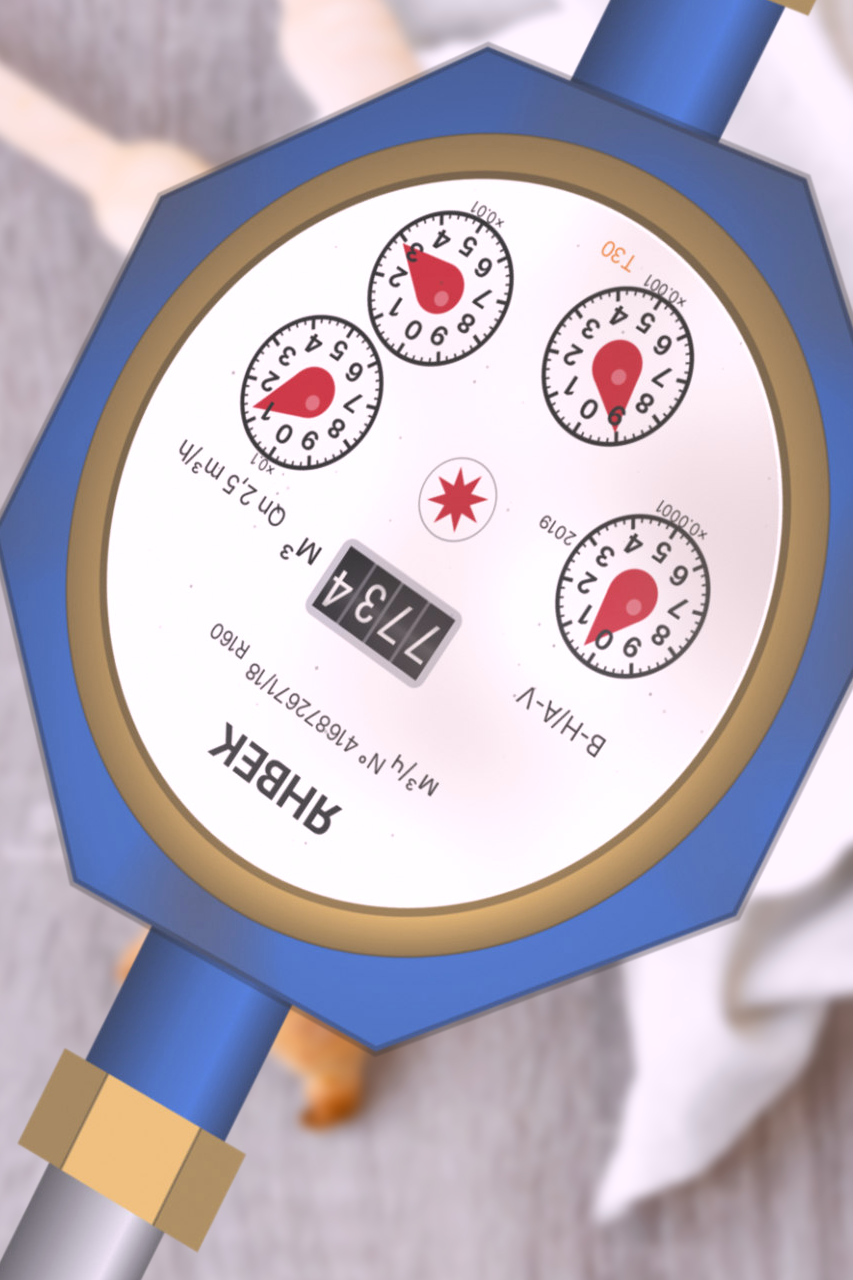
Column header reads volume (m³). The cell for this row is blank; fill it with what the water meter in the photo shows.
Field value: 7734.1290 m³
